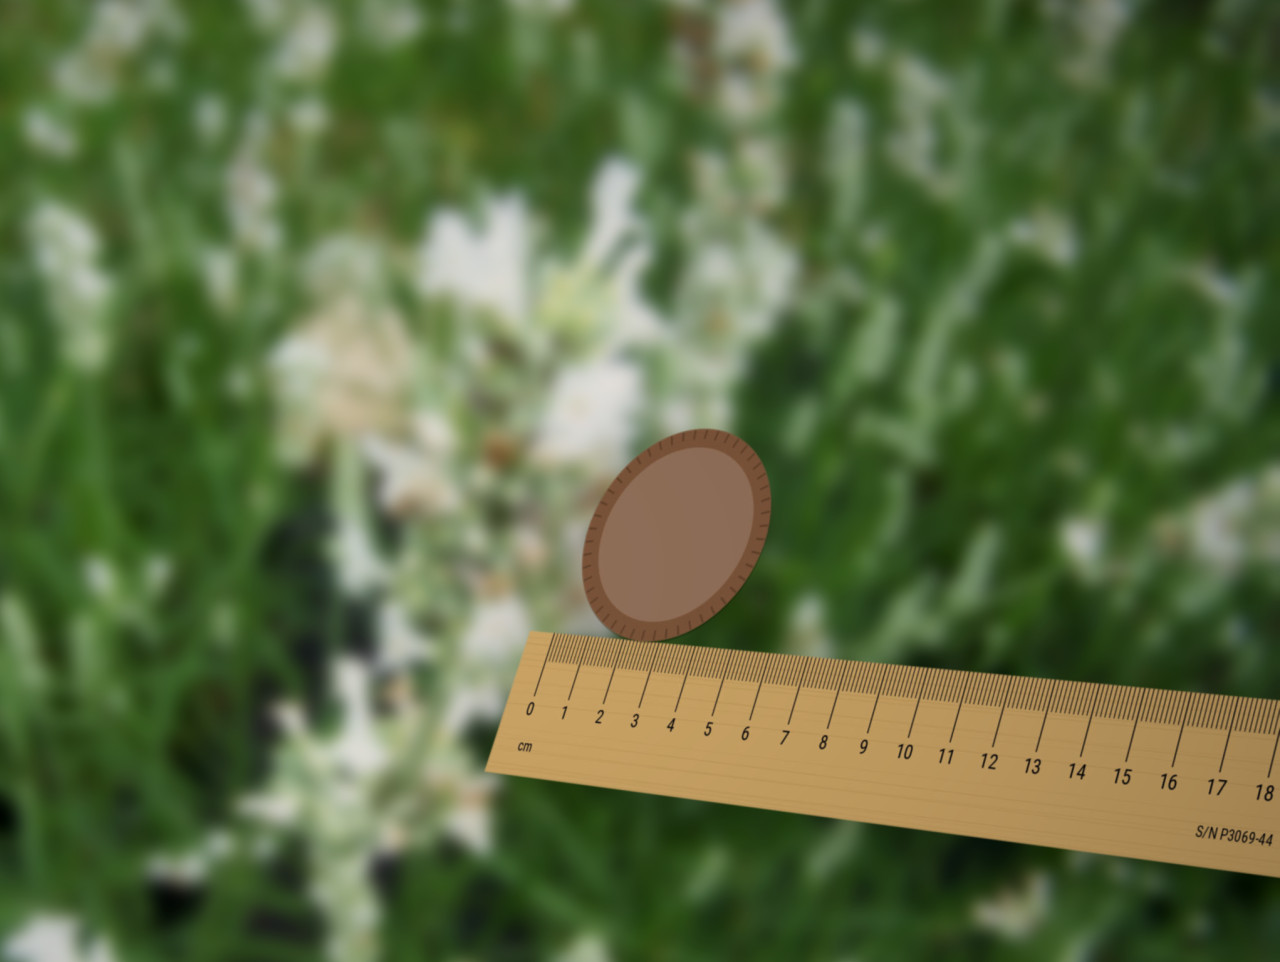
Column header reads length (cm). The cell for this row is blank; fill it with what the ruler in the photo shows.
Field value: 5 cm
